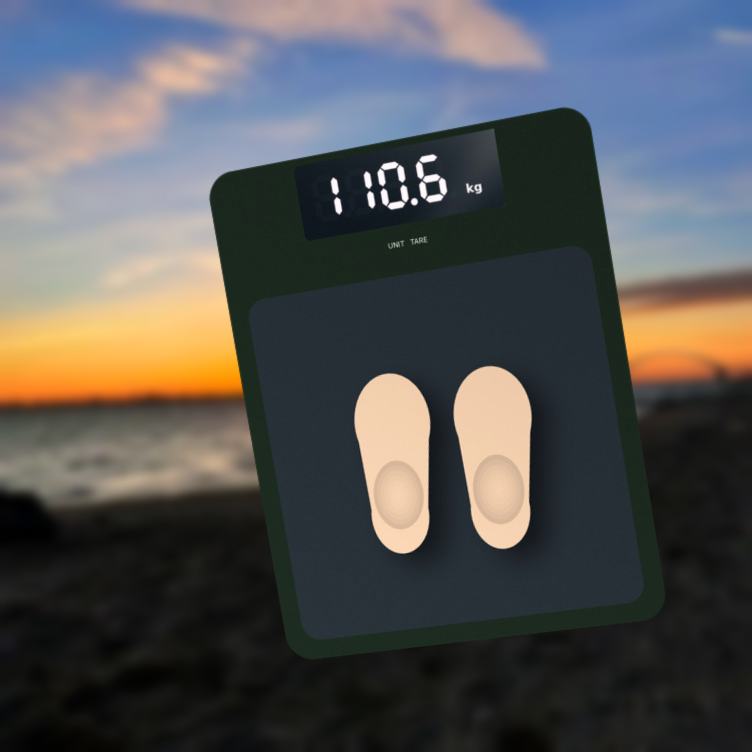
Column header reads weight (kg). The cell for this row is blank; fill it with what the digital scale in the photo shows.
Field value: 110.6 kg
